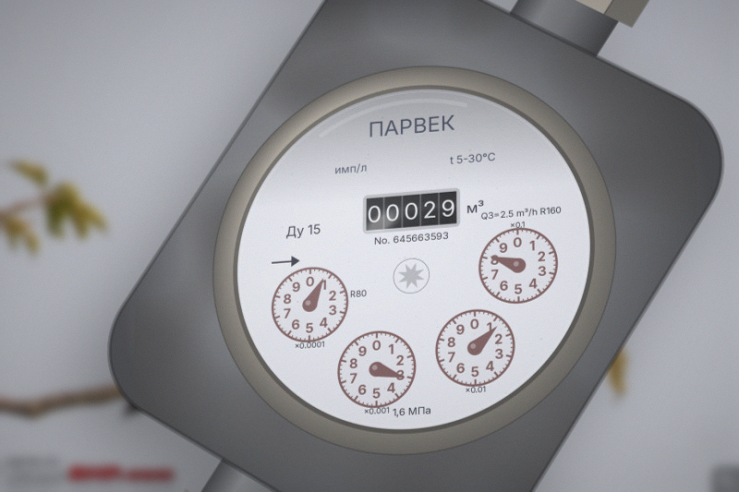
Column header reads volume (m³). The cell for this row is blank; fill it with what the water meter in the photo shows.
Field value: 29.8130 m³
